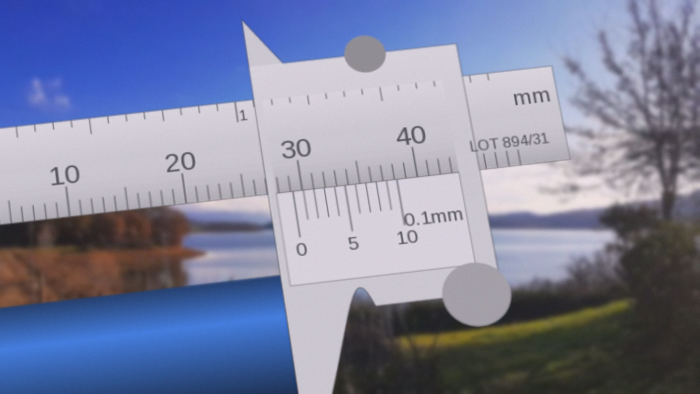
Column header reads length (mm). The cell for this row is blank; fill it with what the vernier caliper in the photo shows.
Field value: 29.2 mm
